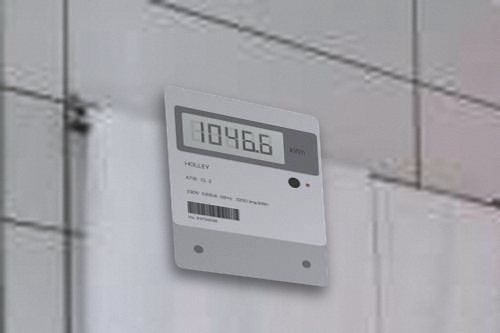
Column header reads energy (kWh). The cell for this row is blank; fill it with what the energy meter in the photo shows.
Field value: 1046.6 kWh
